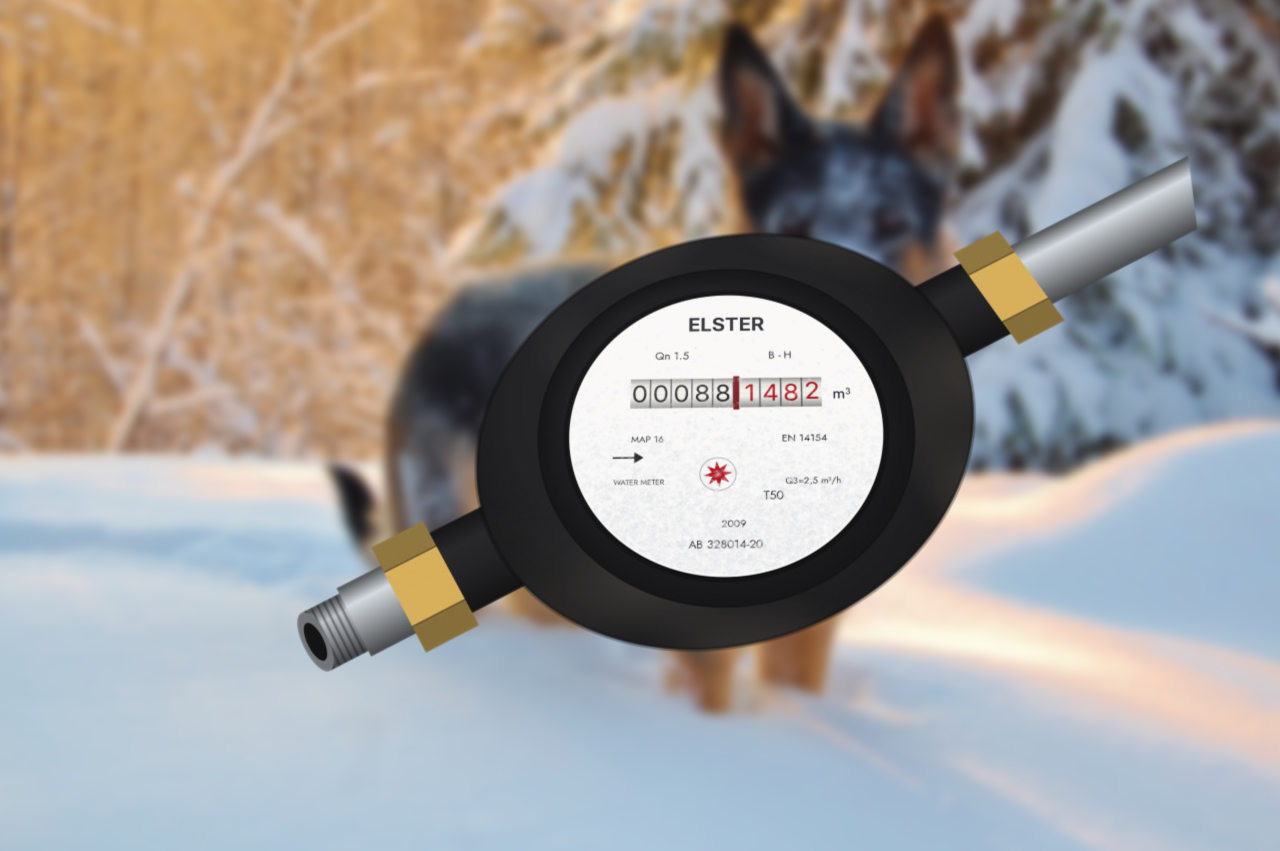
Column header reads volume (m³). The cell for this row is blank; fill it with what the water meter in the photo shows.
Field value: 88.1482 m³
